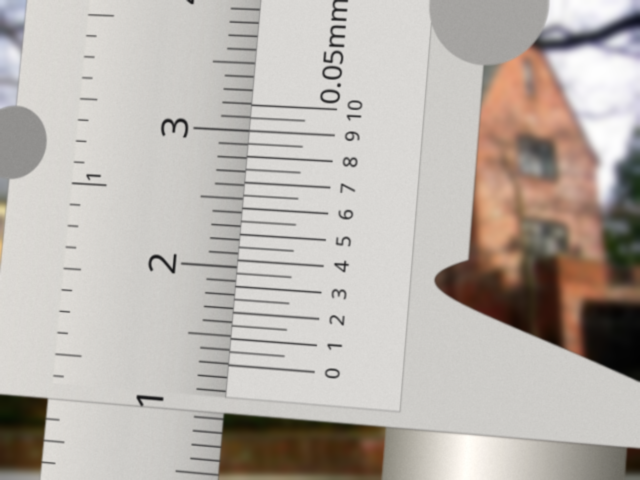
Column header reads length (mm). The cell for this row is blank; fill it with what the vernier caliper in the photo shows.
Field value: 12.9 mm
